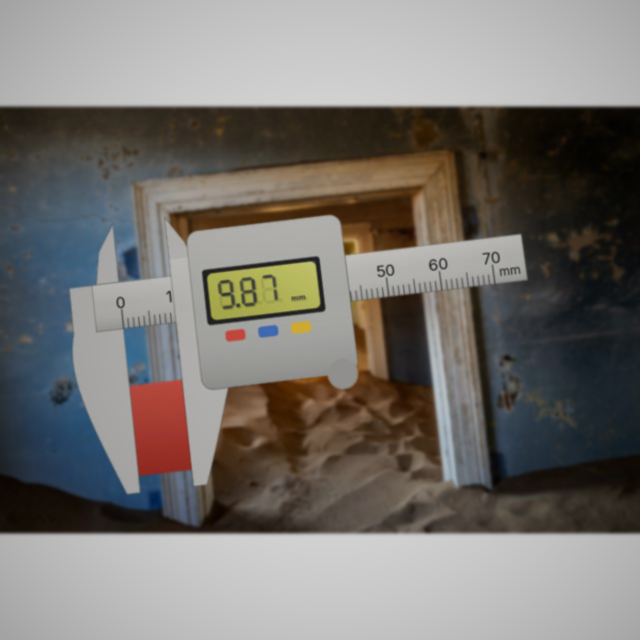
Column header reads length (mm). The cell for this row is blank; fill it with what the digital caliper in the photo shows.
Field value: 9.87 mm
